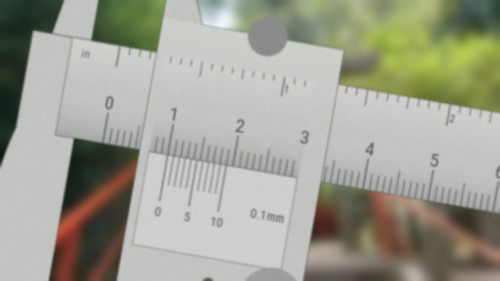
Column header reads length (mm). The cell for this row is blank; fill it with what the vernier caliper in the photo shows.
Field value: 10.0 mm
